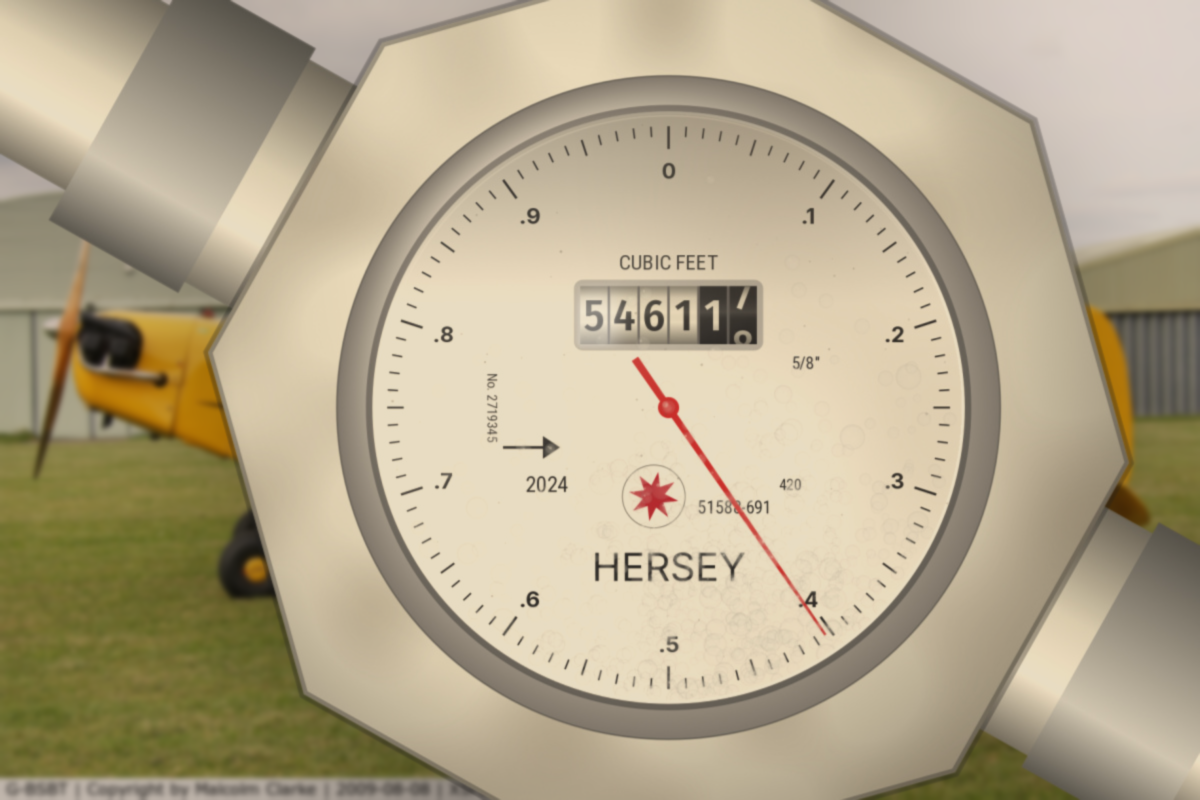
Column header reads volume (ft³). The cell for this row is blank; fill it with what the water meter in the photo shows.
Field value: 546117.40 ft³
